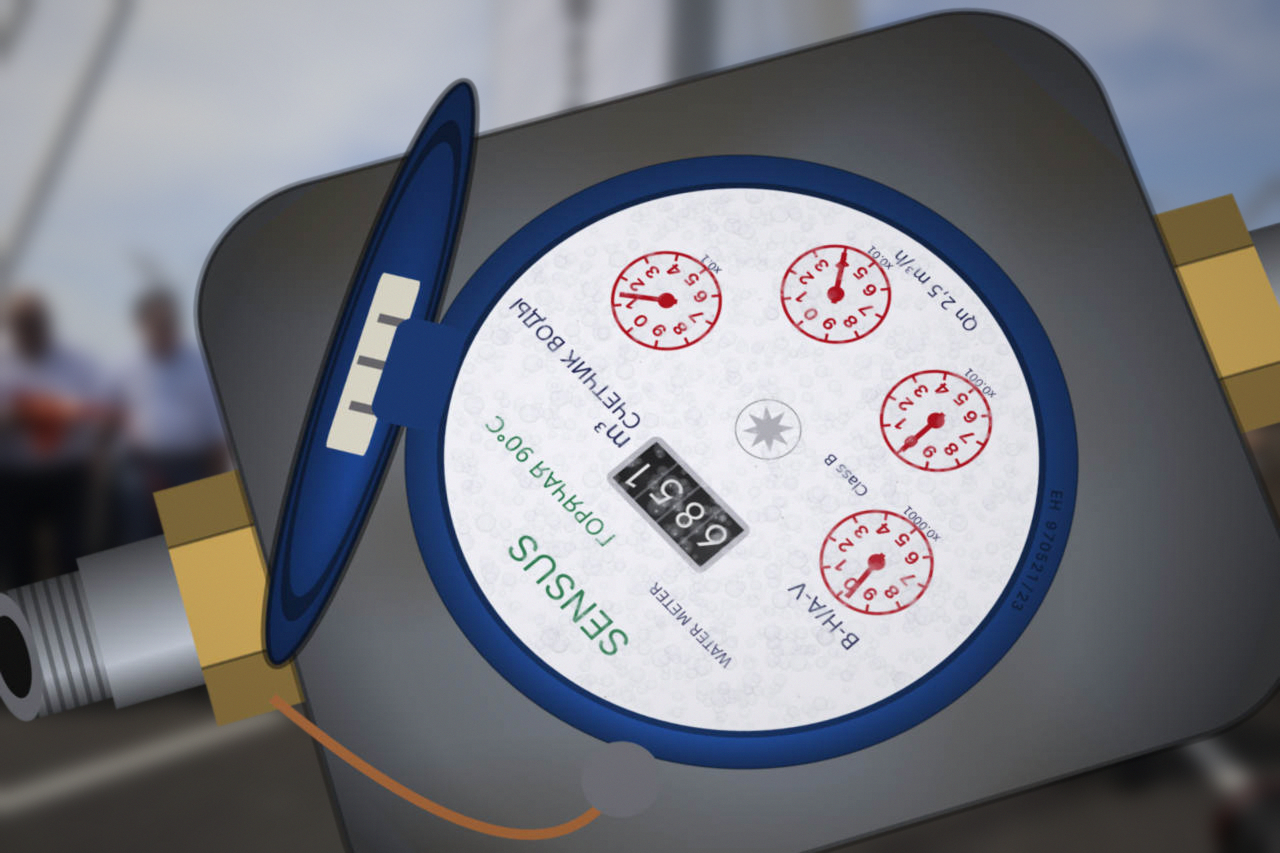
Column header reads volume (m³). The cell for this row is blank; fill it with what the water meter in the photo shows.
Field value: 6851.1399 m³
